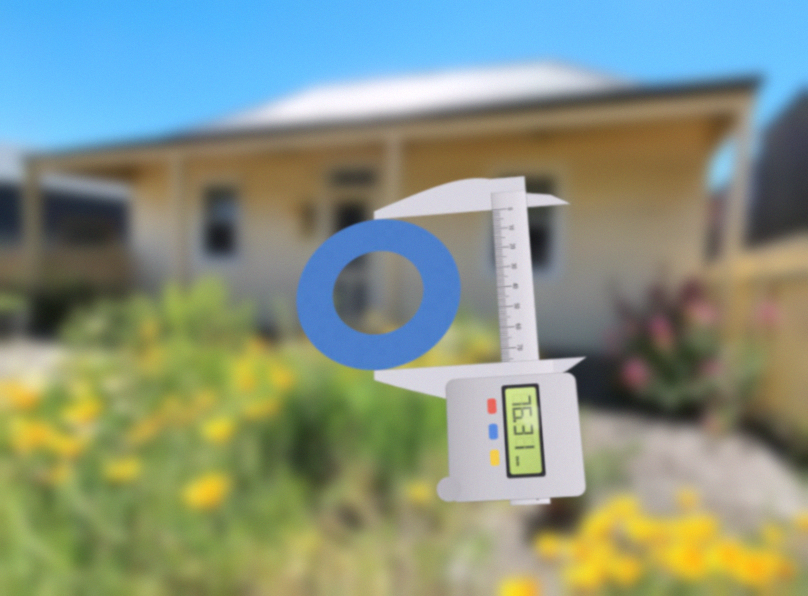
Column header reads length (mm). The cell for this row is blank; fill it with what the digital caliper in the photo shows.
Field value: 76.31 mm
